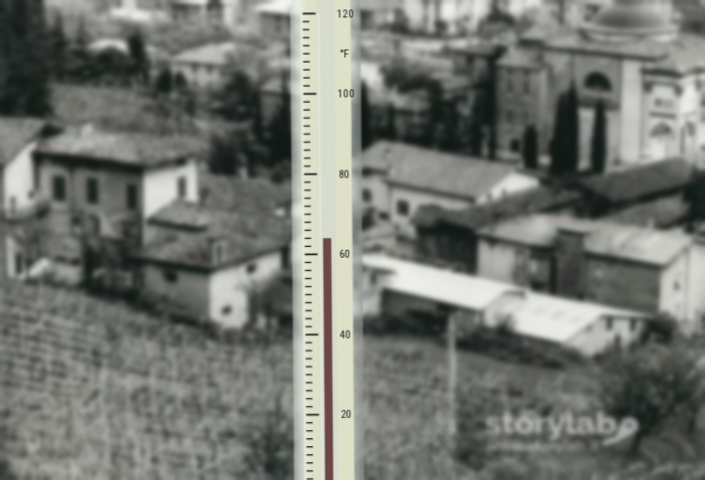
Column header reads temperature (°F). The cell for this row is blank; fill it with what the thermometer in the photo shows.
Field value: 64 °F
